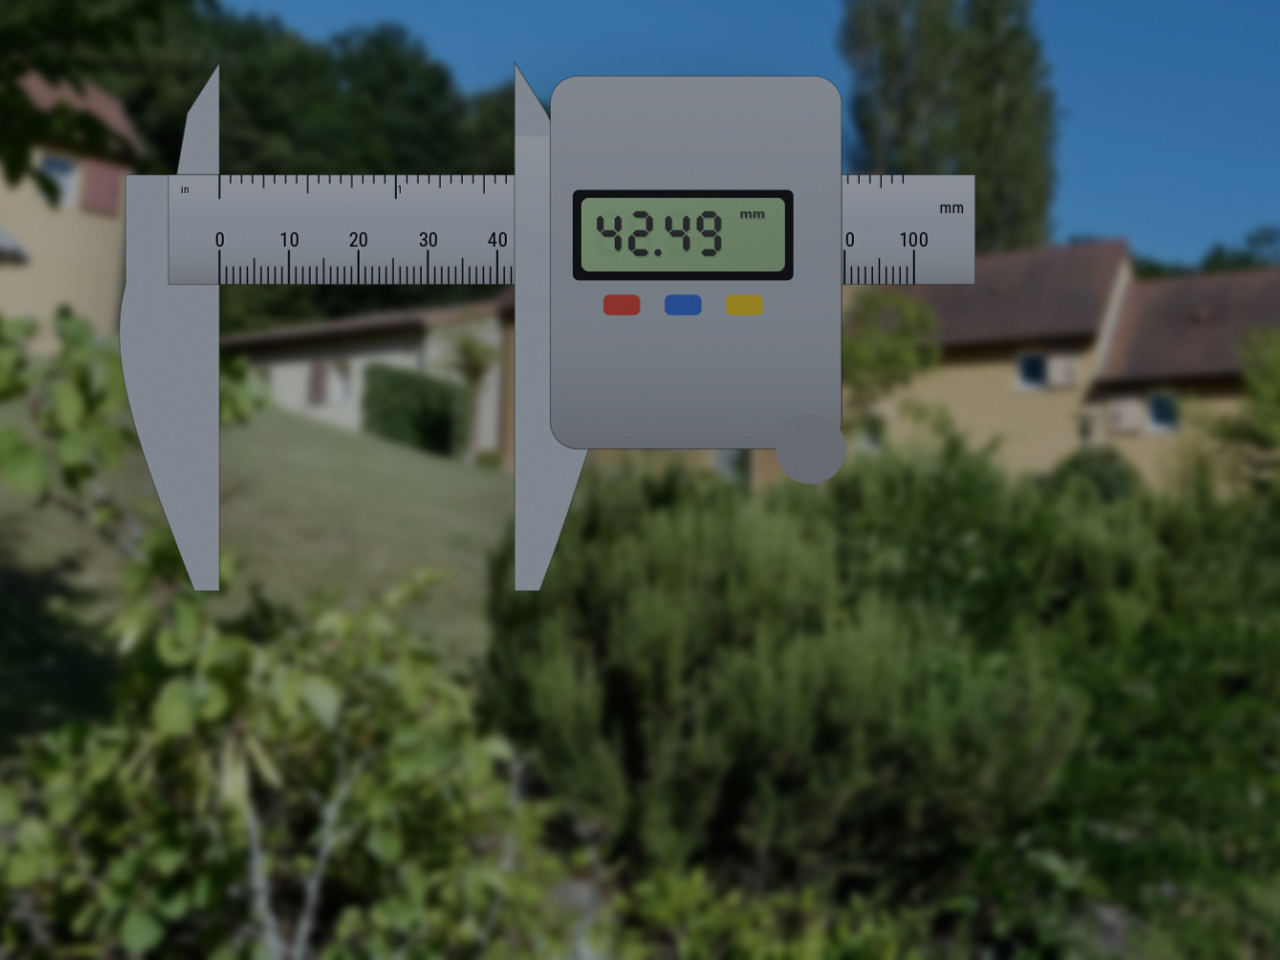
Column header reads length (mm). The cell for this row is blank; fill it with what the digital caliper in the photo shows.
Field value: 42.49 mm
